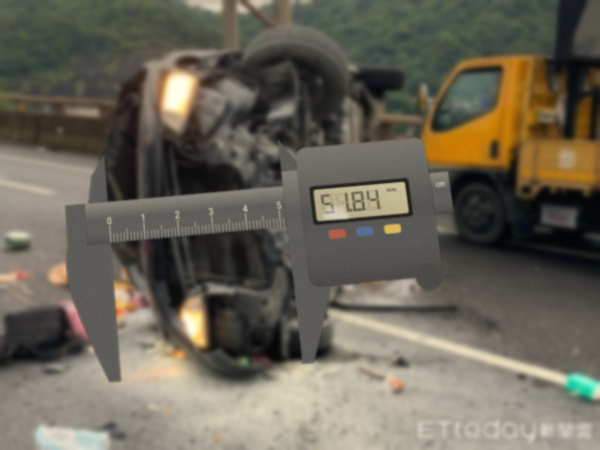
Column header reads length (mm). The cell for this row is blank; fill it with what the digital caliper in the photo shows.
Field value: 51.84 mm
